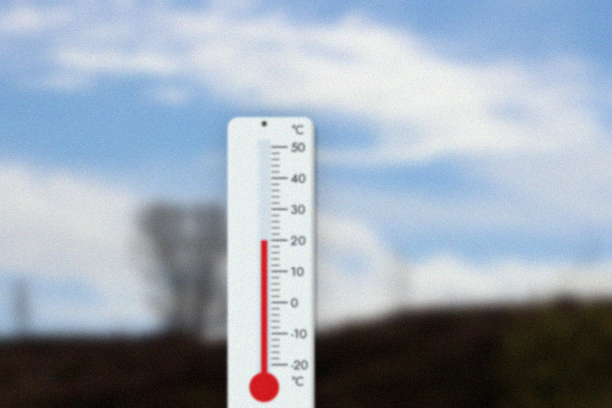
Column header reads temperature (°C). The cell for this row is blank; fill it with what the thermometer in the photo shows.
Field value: 20 °C
